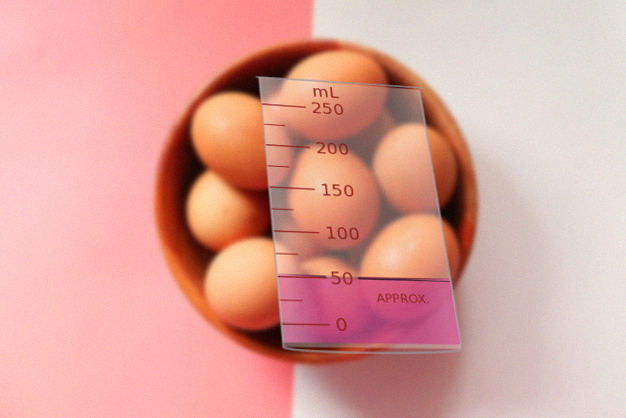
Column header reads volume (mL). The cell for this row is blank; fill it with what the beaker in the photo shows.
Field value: 50 mL
